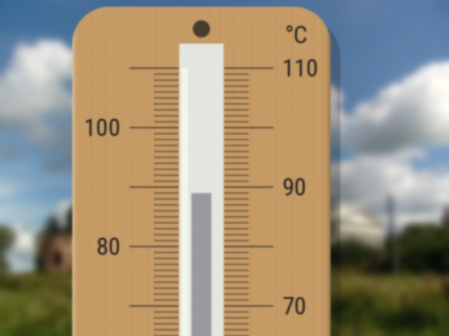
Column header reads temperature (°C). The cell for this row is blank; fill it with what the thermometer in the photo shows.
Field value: 89 °C
